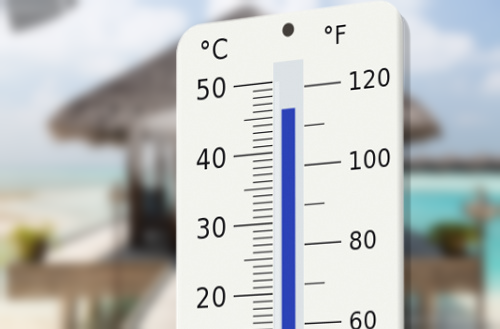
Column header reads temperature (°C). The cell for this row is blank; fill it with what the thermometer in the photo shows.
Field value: 46 °C
